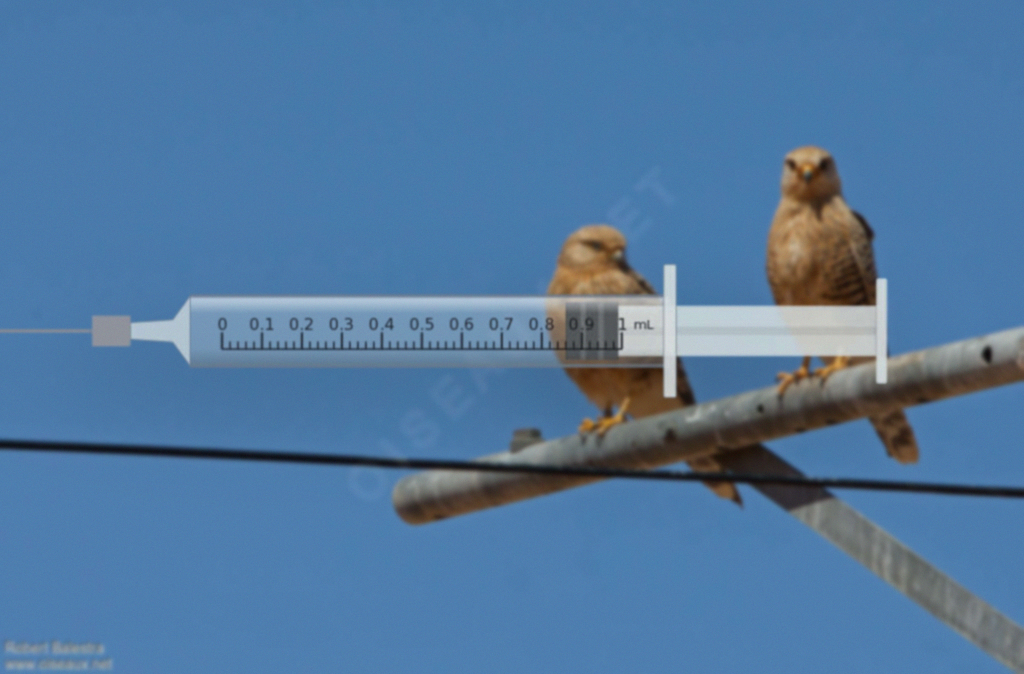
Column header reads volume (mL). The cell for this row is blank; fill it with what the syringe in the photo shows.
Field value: 0.86 mL
